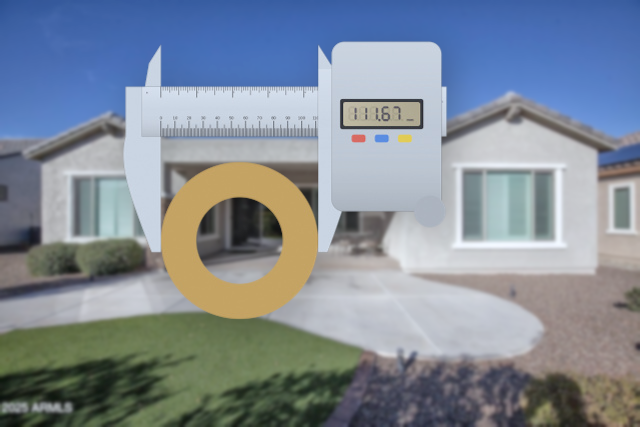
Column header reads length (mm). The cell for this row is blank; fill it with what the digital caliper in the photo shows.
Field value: 111.67 mm
